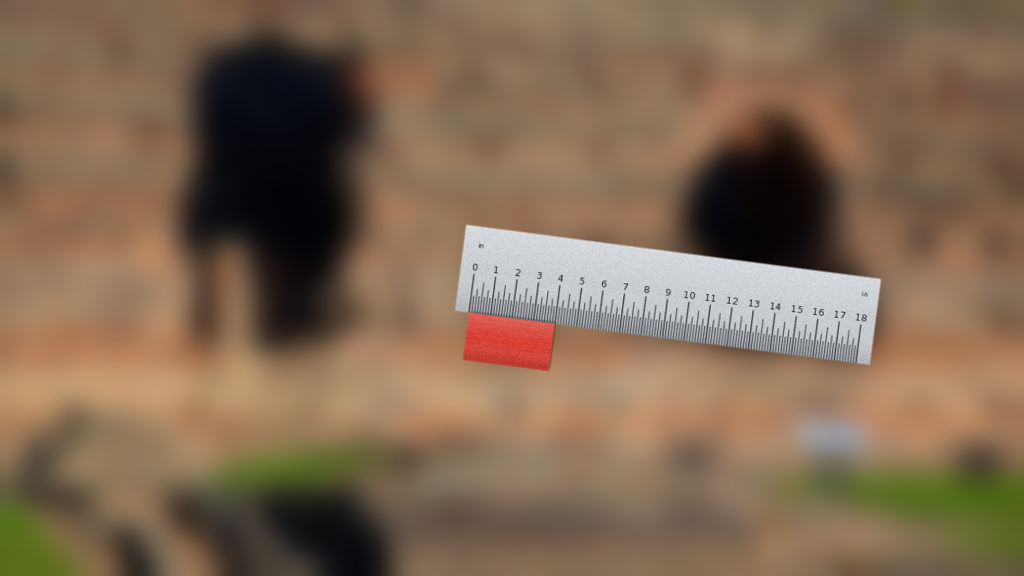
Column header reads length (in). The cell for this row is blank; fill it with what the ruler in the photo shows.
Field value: 4 in
